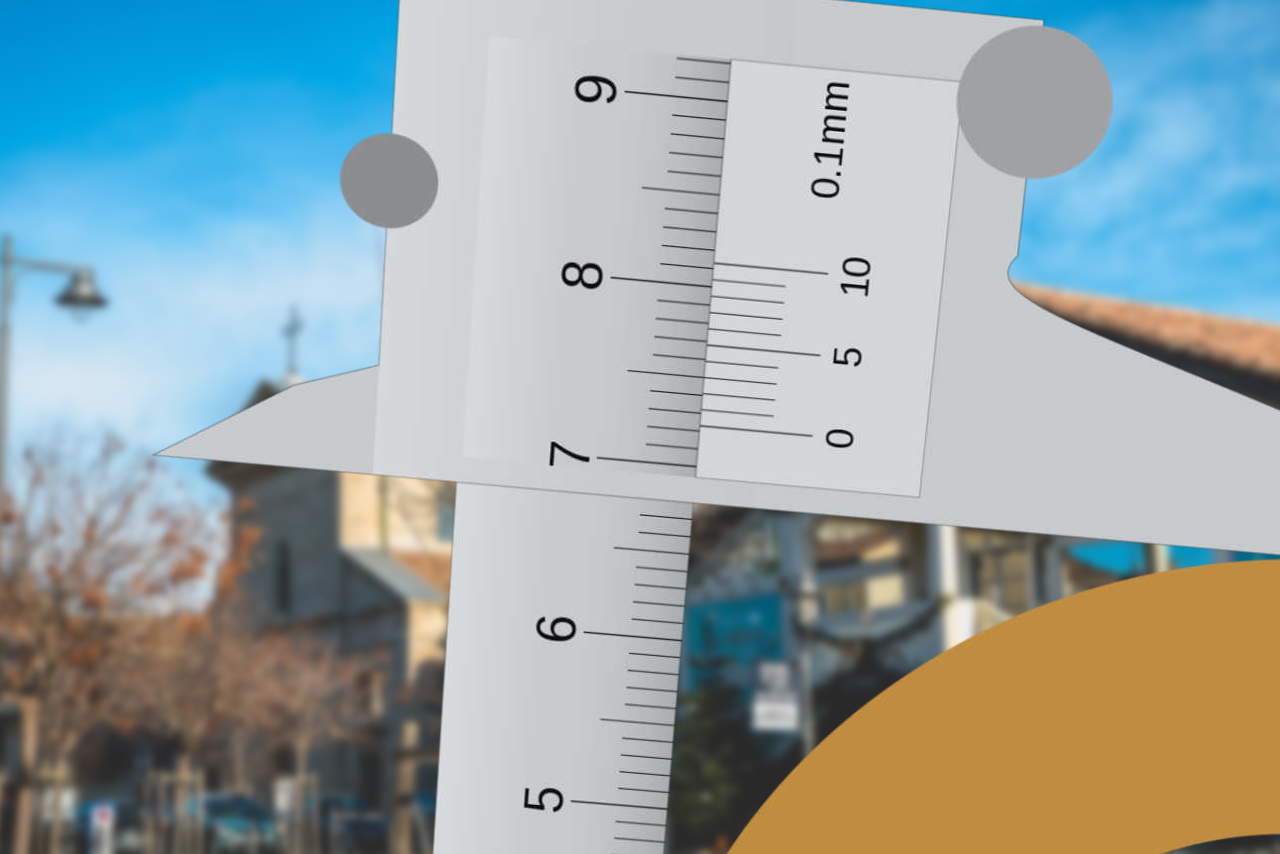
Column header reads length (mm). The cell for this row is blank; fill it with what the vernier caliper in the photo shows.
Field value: 72.3 mm
